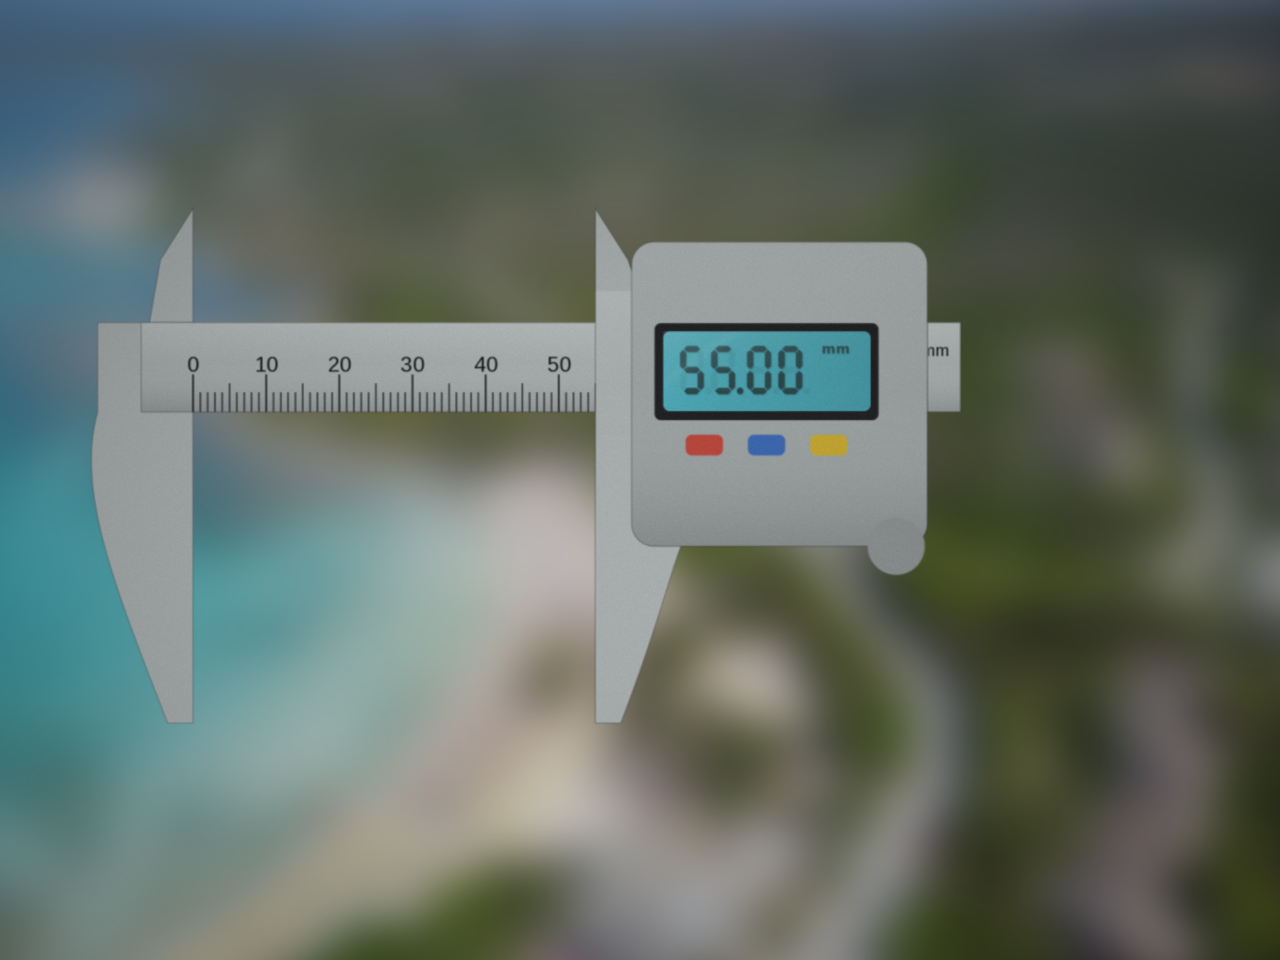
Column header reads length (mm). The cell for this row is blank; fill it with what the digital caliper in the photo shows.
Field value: 55.00 mm
